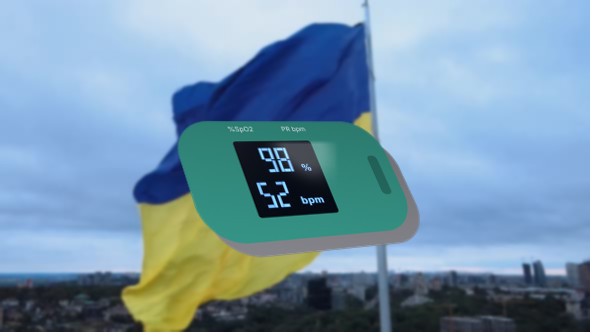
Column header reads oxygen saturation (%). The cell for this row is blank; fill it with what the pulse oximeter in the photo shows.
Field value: 98 %
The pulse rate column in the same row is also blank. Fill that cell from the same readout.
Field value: 52 bpm
